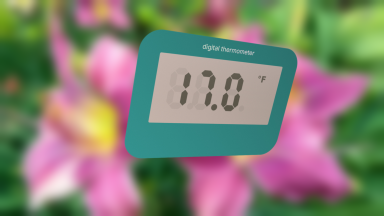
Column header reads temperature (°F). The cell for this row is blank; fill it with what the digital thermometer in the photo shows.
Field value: 17.0 °F
